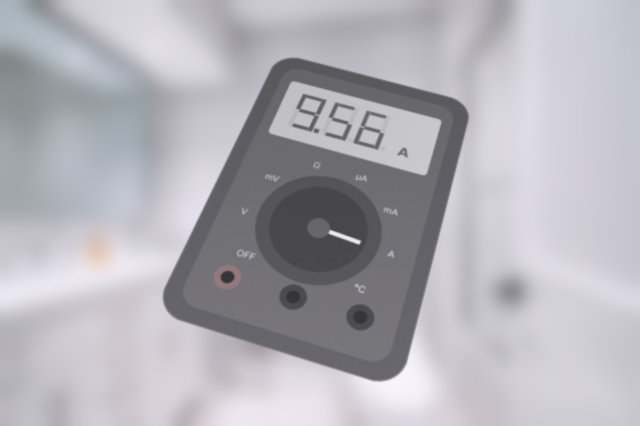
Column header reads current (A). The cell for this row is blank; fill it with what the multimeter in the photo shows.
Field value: 9.56 A
